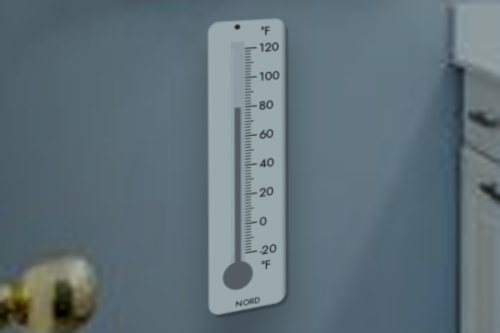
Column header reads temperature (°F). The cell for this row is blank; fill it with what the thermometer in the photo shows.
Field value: 80 °F
